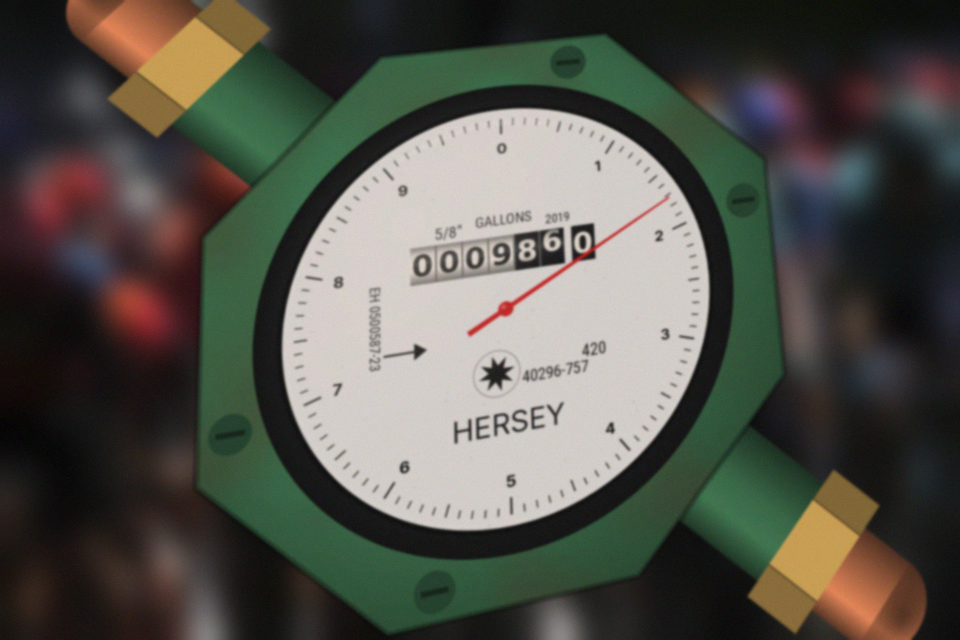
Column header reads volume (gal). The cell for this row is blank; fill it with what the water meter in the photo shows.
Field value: 9861.7 gal
